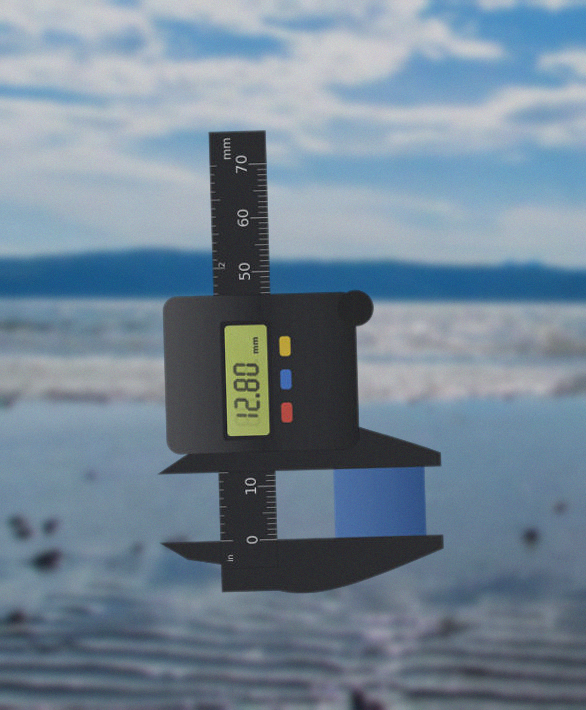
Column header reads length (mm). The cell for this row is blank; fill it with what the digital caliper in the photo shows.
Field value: 12.80 mm
